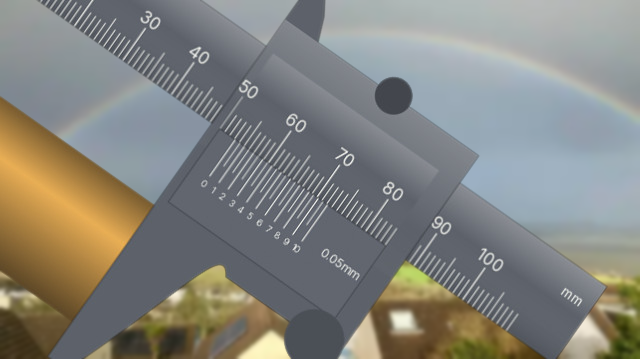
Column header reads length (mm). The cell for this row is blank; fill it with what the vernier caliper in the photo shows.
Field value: 53.2 mm
